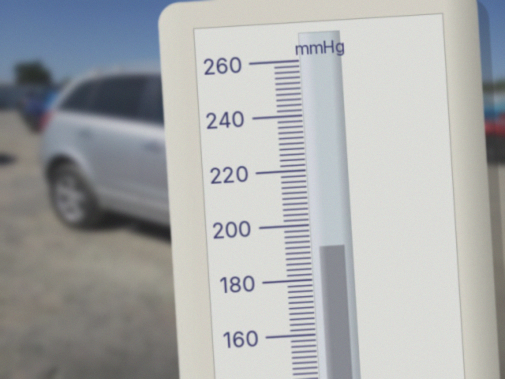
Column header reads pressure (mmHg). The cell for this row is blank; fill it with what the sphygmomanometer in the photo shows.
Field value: 192 mmHg
